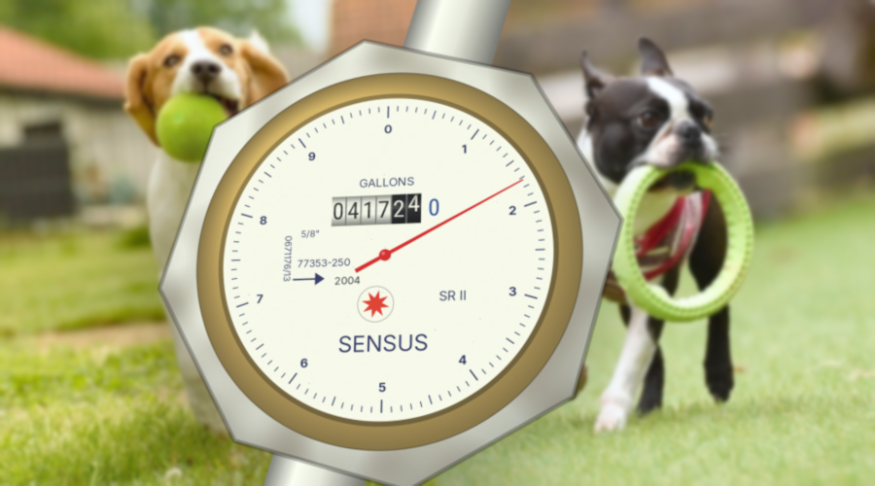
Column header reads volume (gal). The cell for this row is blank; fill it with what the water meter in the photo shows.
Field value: 417241.7 gal
